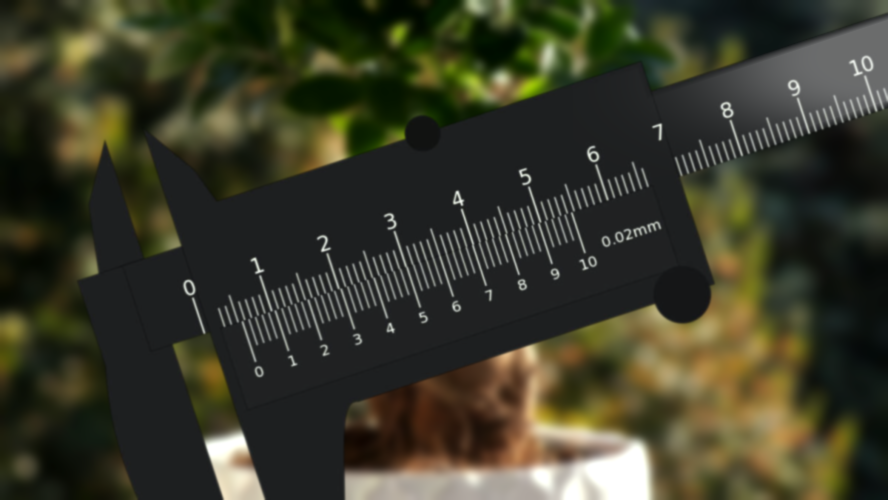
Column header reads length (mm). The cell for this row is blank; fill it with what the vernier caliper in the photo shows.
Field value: 5.6 mm
